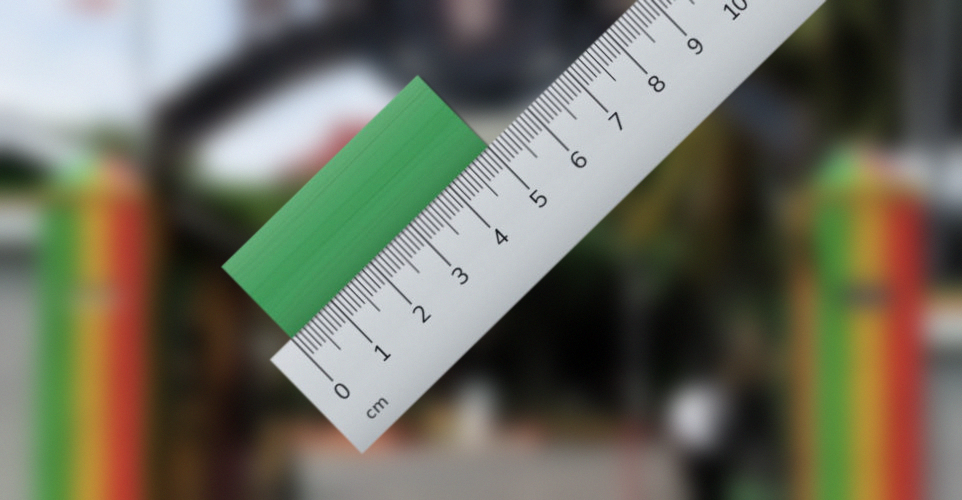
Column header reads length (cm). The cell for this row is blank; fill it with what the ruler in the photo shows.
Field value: 5 cm
